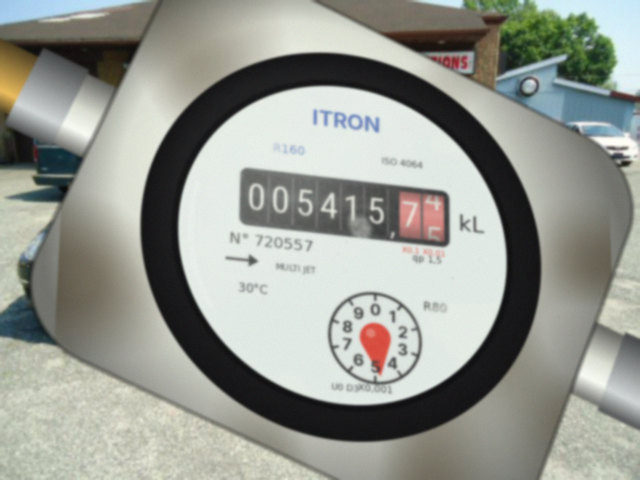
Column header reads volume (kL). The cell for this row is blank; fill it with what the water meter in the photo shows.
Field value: 5415.744 kL
